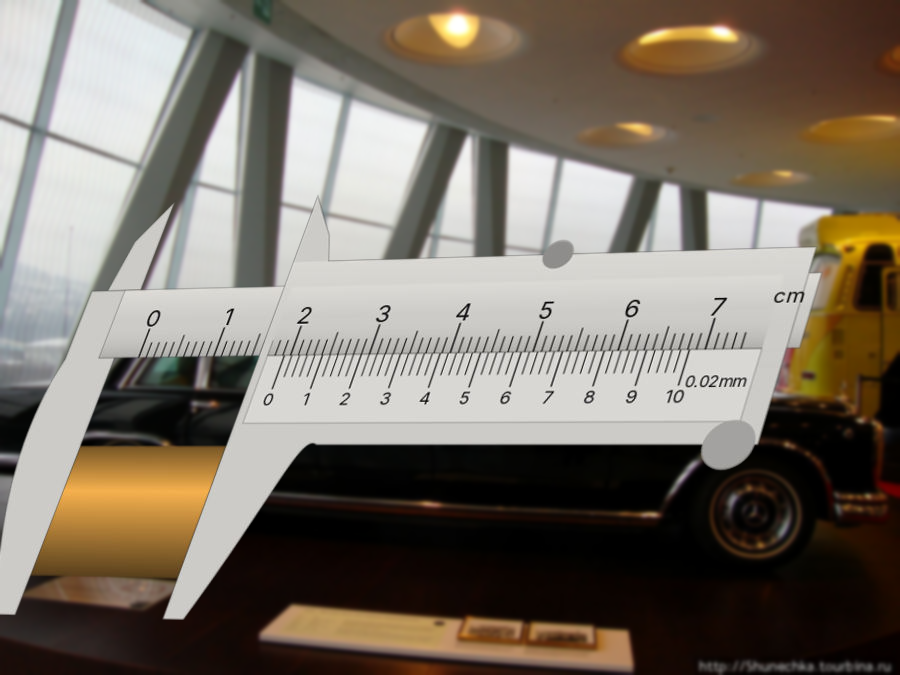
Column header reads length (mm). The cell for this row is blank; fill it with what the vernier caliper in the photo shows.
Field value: 19.2 mm
